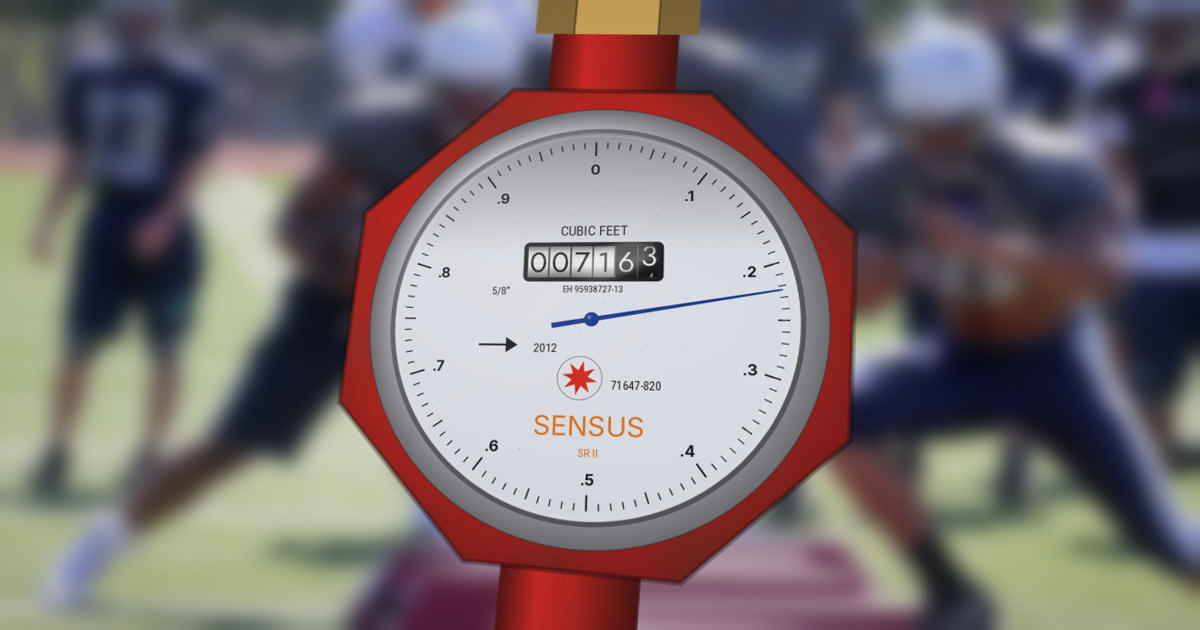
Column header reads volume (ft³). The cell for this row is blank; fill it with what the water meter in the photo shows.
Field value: 7163.22 ft³
